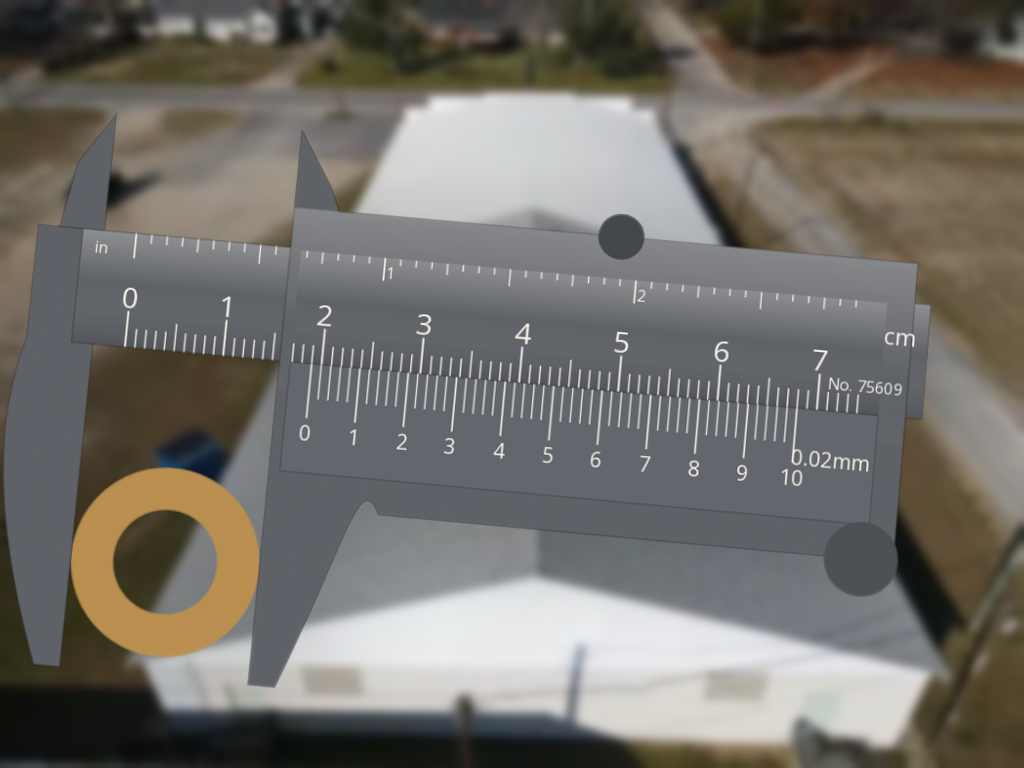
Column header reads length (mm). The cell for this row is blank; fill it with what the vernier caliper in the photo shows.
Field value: 19.0 mm
